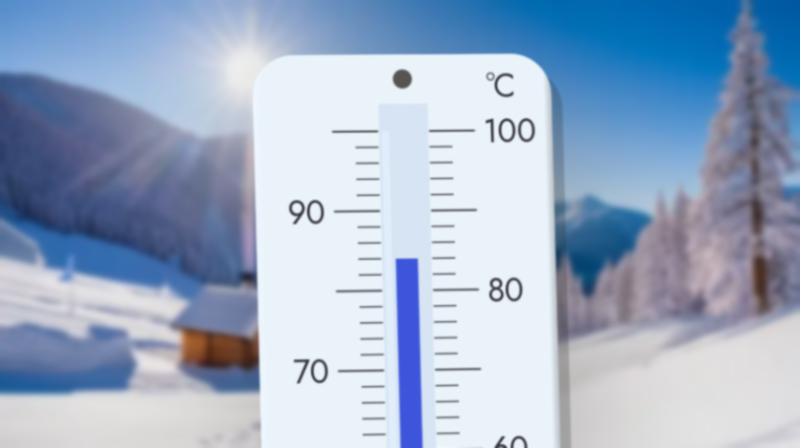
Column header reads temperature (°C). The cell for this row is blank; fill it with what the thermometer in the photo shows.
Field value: 84 °C
